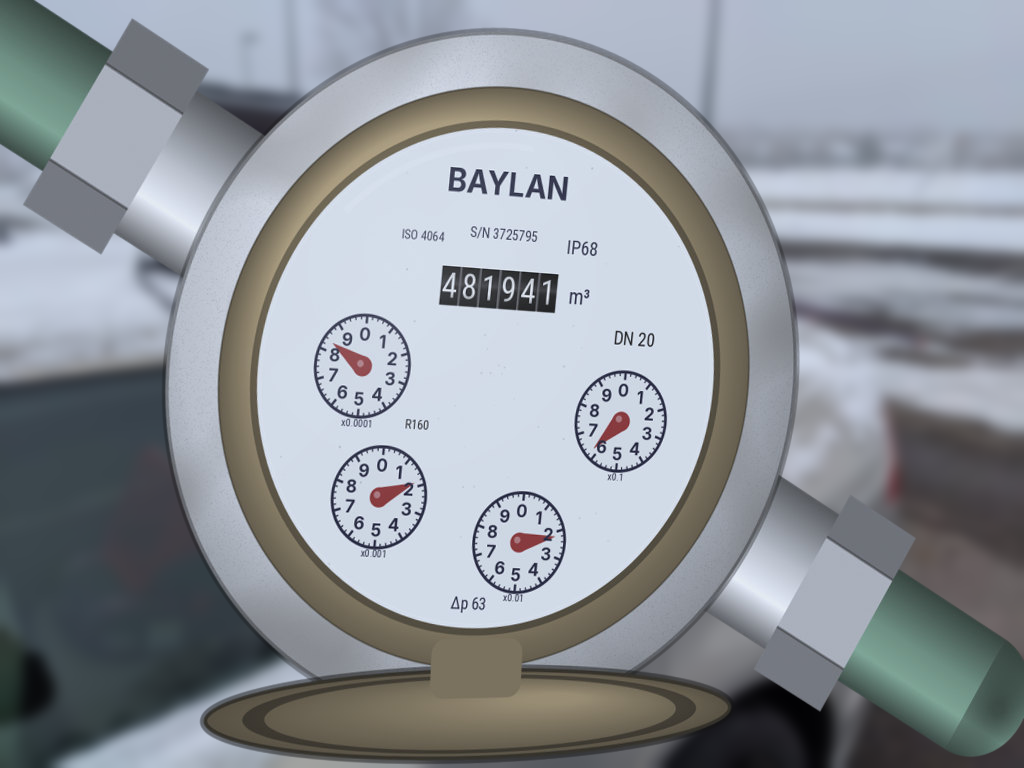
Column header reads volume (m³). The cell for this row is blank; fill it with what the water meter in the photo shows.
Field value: 481941.6218 m³
